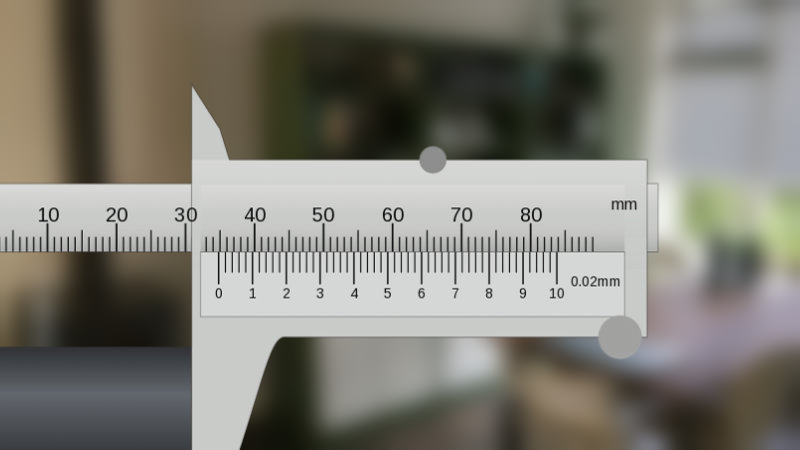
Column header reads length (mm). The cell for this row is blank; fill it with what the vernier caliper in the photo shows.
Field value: 34.8 mm
